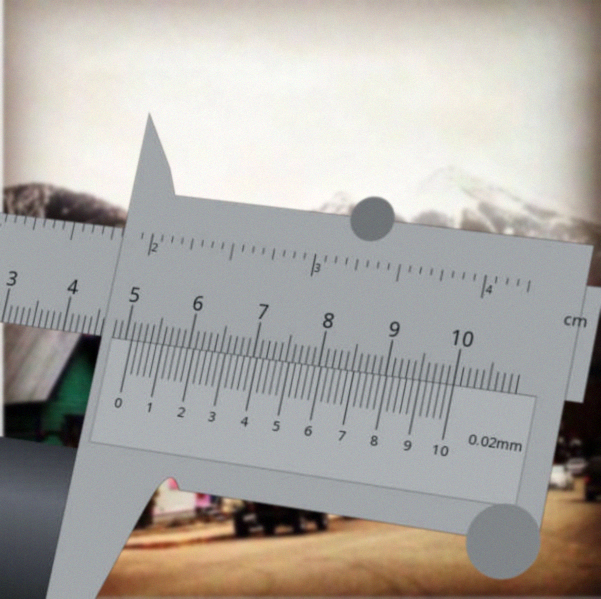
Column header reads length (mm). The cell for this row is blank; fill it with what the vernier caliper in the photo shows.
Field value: 51.0 mm
